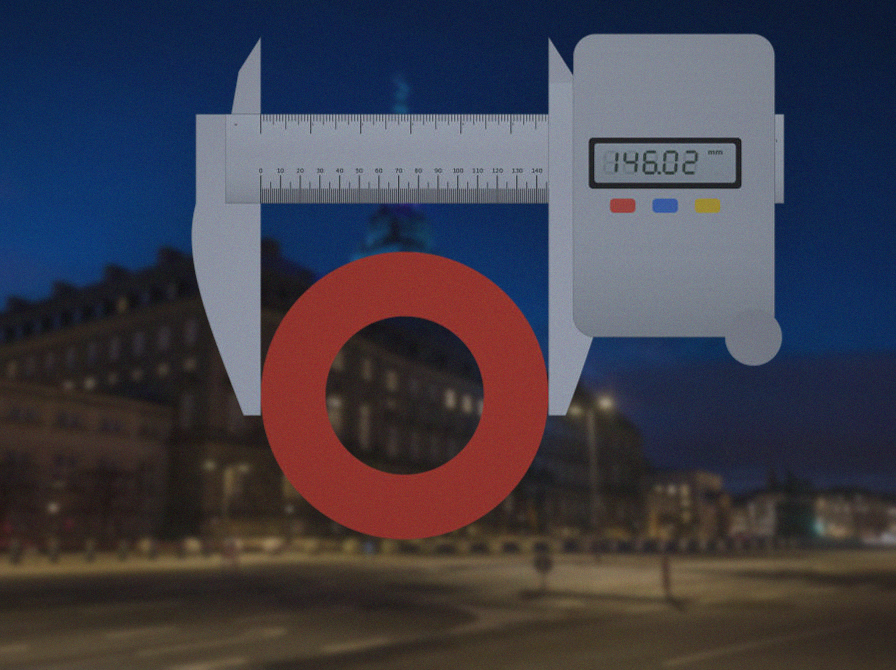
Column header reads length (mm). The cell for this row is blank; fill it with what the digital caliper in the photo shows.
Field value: 146.02 mm
